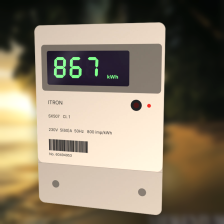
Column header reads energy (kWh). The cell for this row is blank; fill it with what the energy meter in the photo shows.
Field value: 867 kWh
